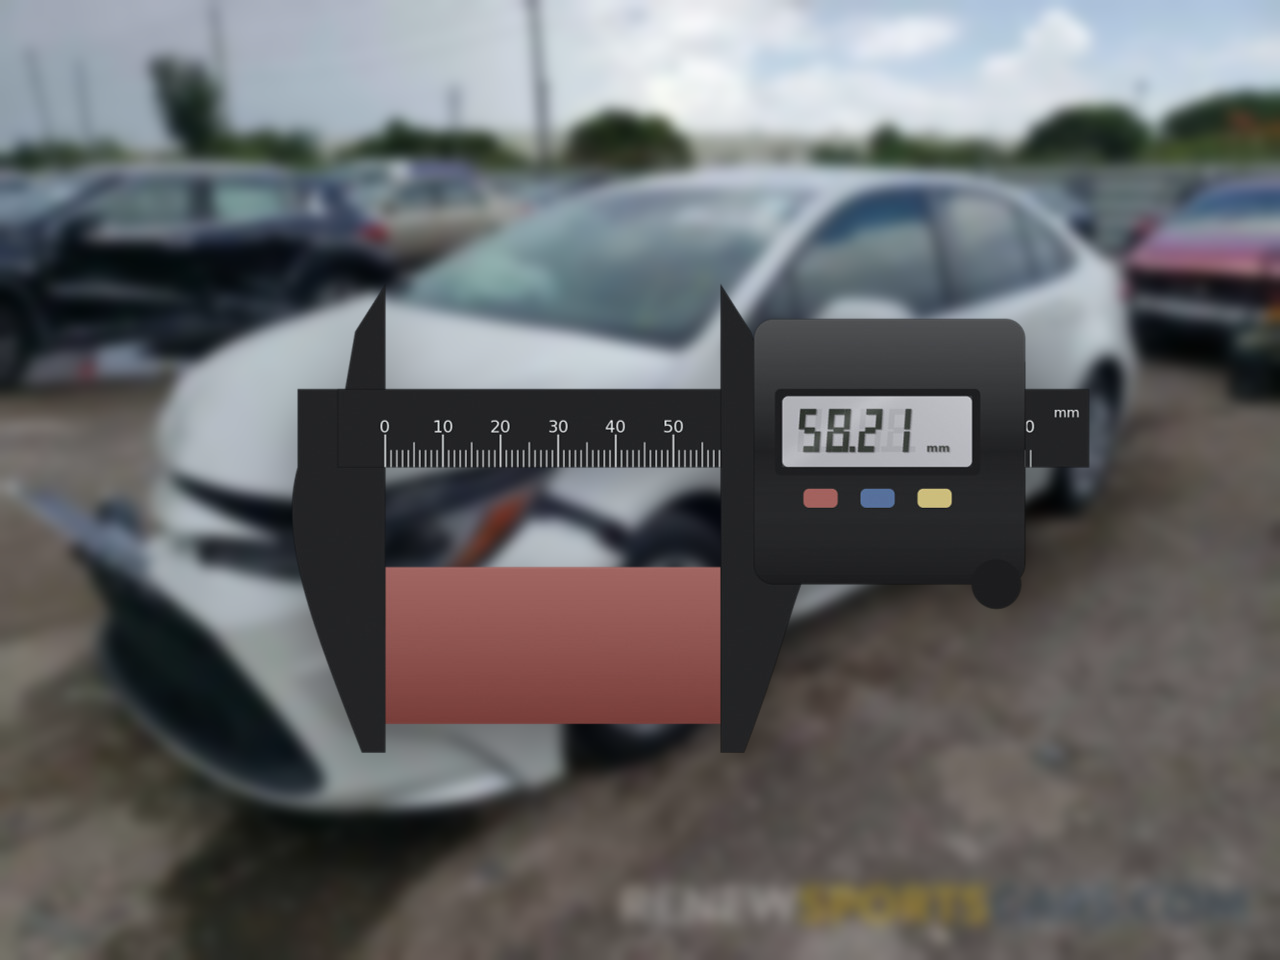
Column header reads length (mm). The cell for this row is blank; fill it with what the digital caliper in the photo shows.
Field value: 58.21 mm
